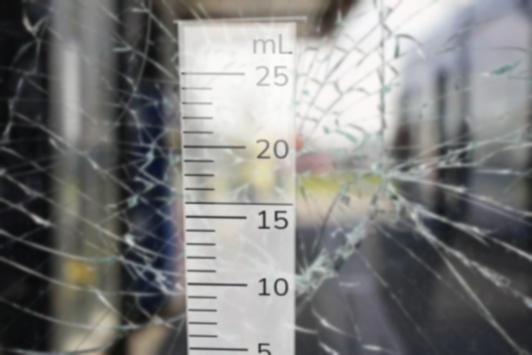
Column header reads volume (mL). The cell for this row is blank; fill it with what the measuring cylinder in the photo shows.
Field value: 16 mL
